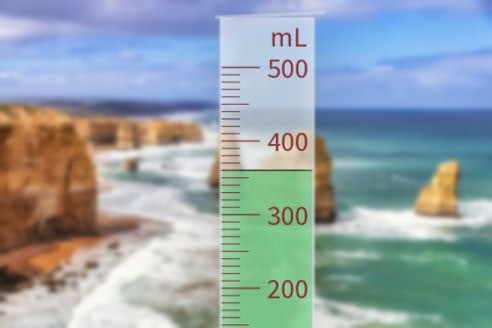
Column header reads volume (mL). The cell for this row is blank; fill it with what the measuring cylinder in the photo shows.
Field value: 360 mL
